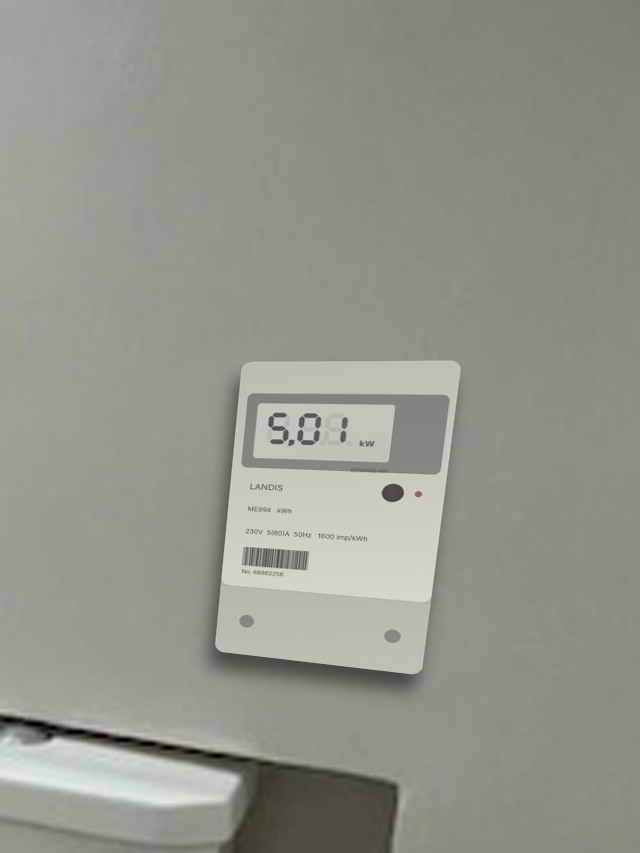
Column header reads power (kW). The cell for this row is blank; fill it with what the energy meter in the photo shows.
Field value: 5.01 kW
